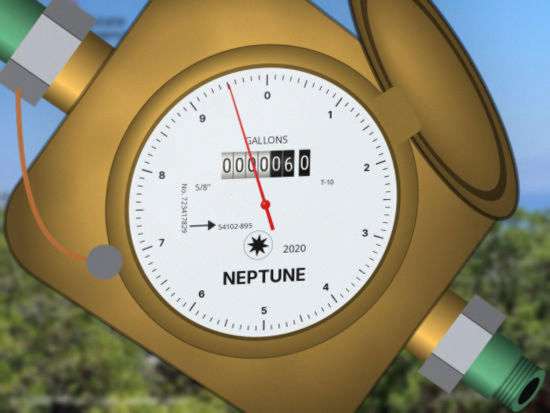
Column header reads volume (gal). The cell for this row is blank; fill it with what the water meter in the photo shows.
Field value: 59.5 gal
